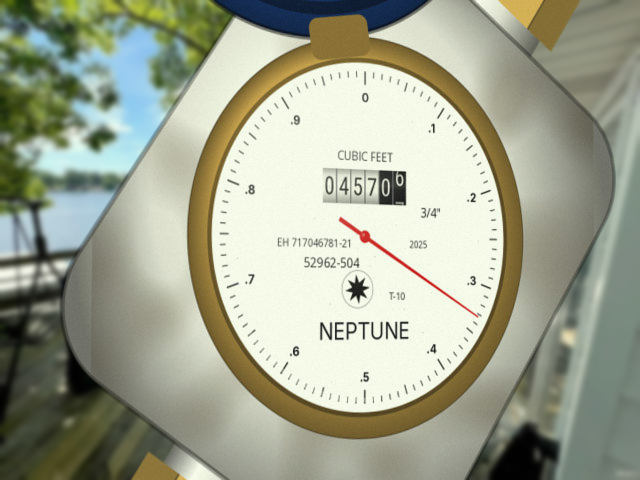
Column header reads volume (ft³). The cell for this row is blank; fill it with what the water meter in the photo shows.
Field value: 45706.33 ft³
